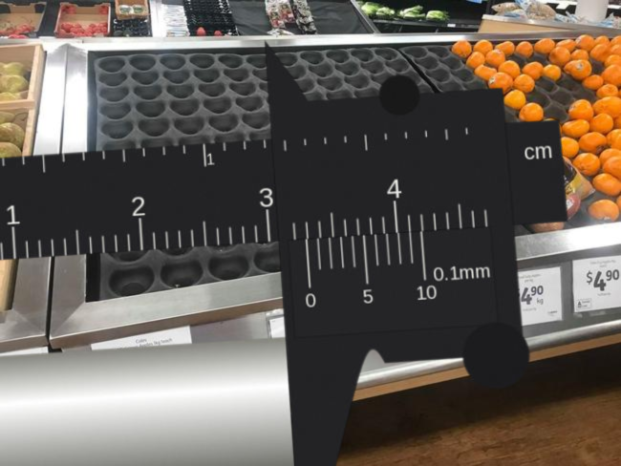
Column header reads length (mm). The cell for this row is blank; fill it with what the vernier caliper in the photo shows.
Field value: 32.9 mm
